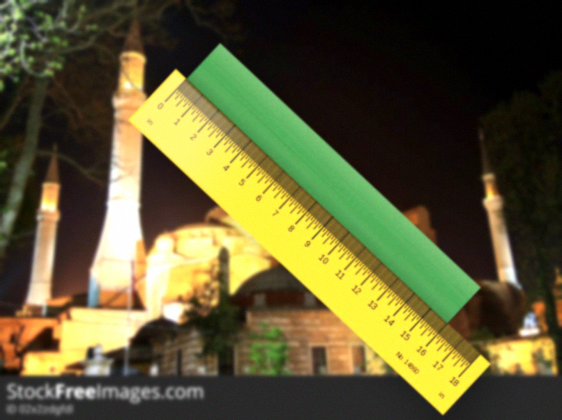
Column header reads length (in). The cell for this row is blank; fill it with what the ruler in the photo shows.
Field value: 16 in
